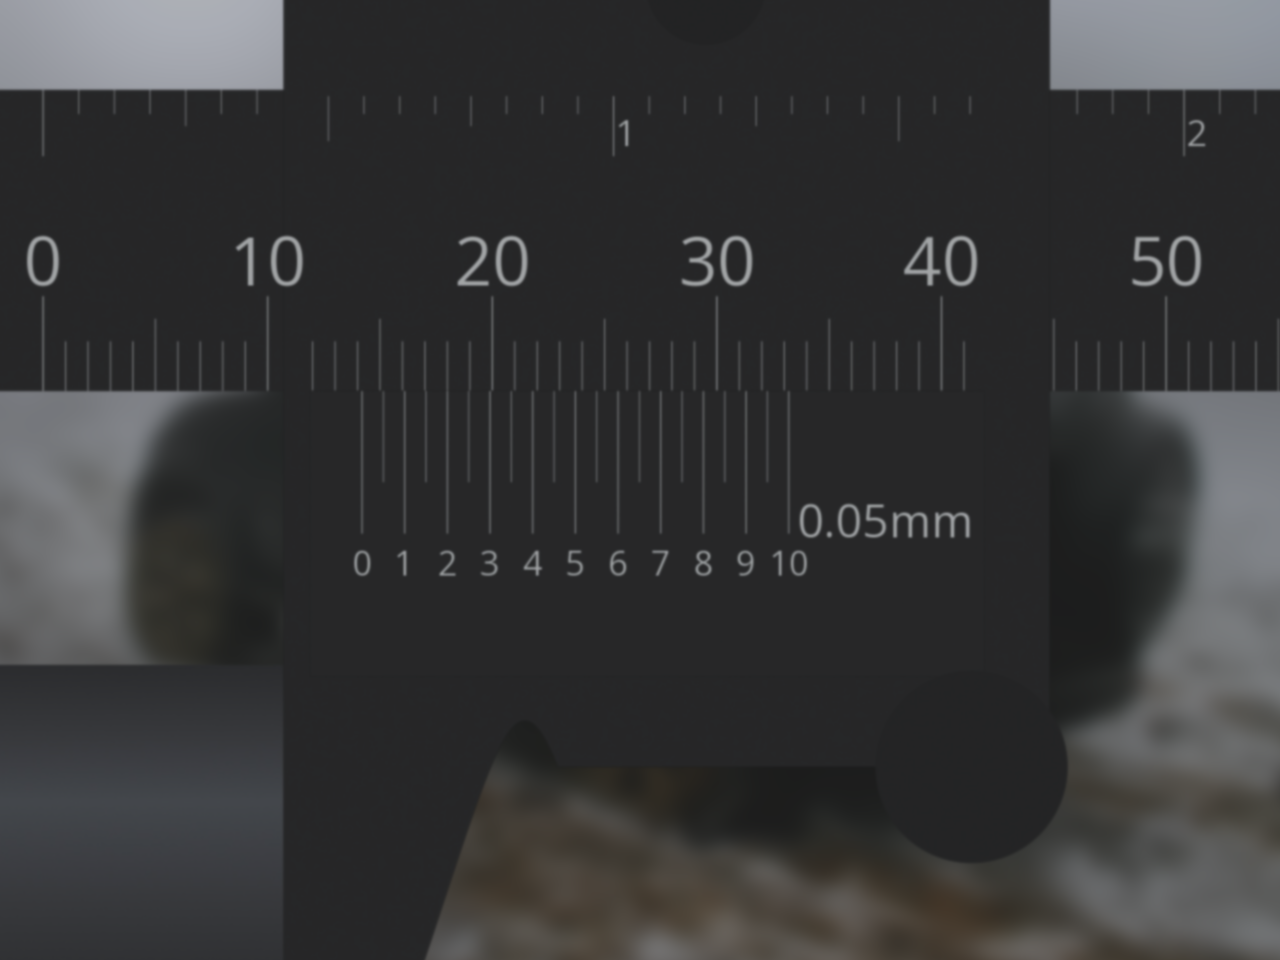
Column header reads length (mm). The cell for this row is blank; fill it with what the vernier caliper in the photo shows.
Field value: 14.2 mm
